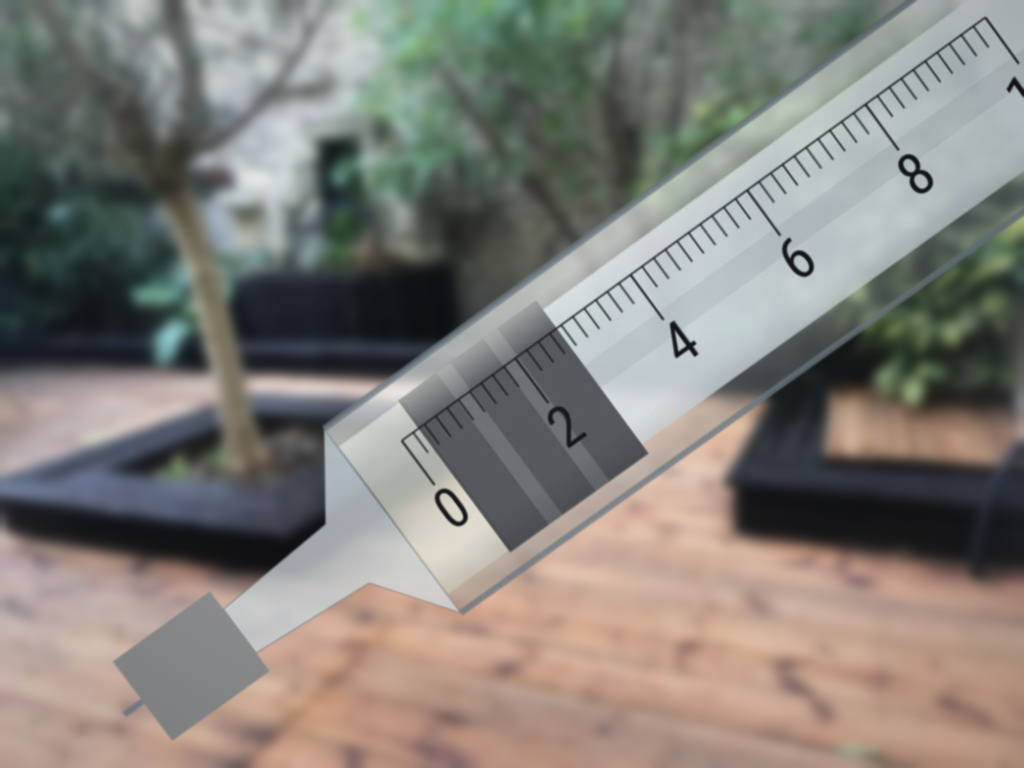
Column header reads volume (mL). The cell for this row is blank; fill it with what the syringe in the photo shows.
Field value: 0.3 mL
